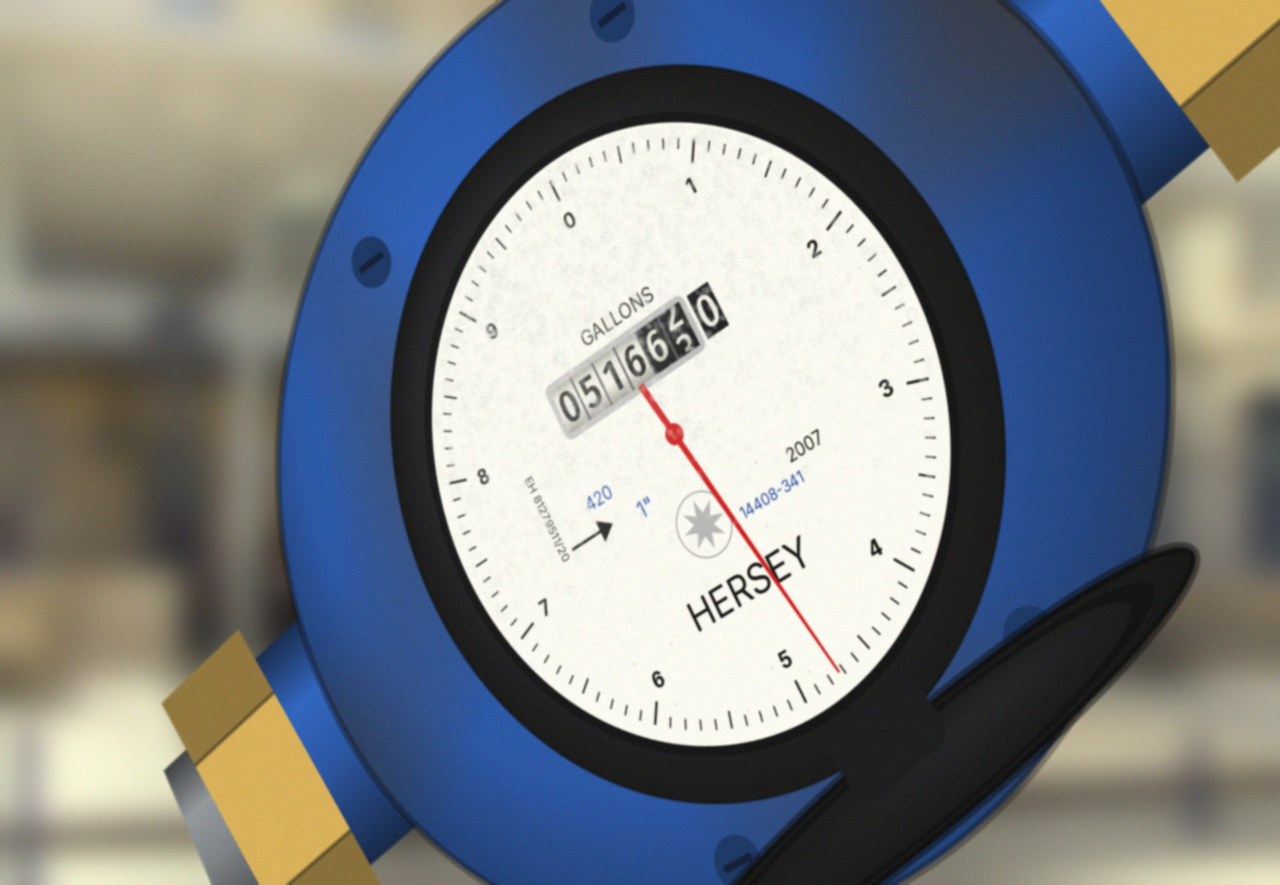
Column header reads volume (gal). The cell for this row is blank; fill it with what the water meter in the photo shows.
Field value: 516624.7 gal
